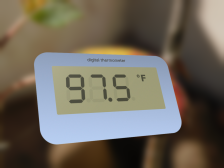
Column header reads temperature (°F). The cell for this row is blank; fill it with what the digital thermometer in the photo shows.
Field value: 97.5 °F
